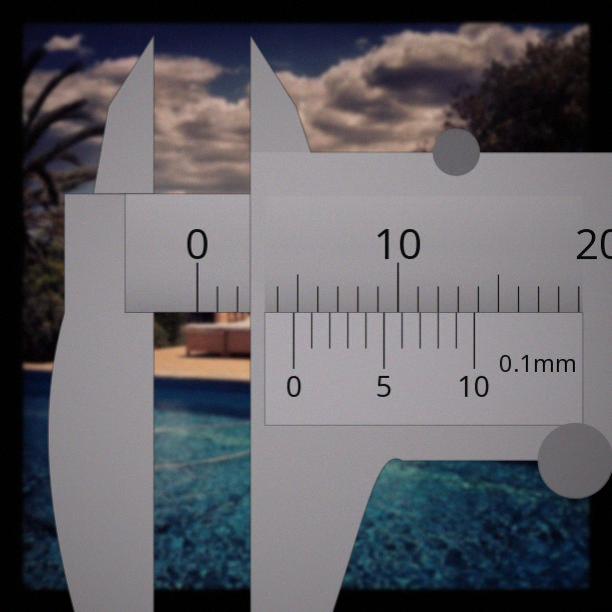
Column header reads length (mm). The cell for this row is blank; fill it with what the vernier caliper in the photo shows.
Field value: 4.8 mm
